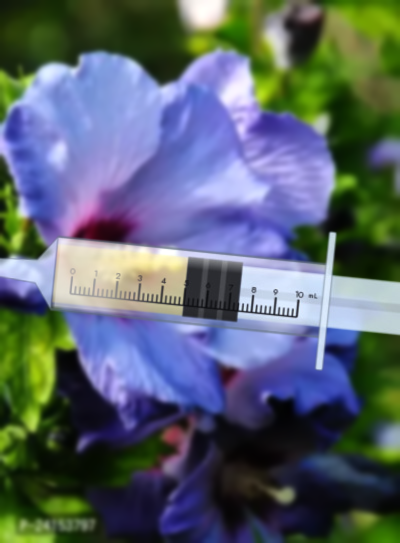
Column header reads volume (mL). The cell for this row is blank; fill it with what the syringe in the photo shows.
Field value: 5 mL
